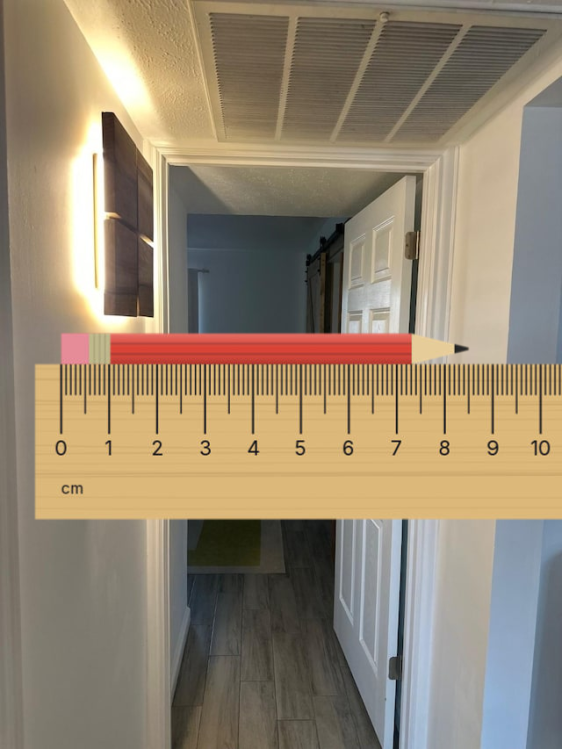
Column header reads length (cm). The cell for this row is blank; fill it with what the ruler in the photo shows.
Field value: 8.5 cm
